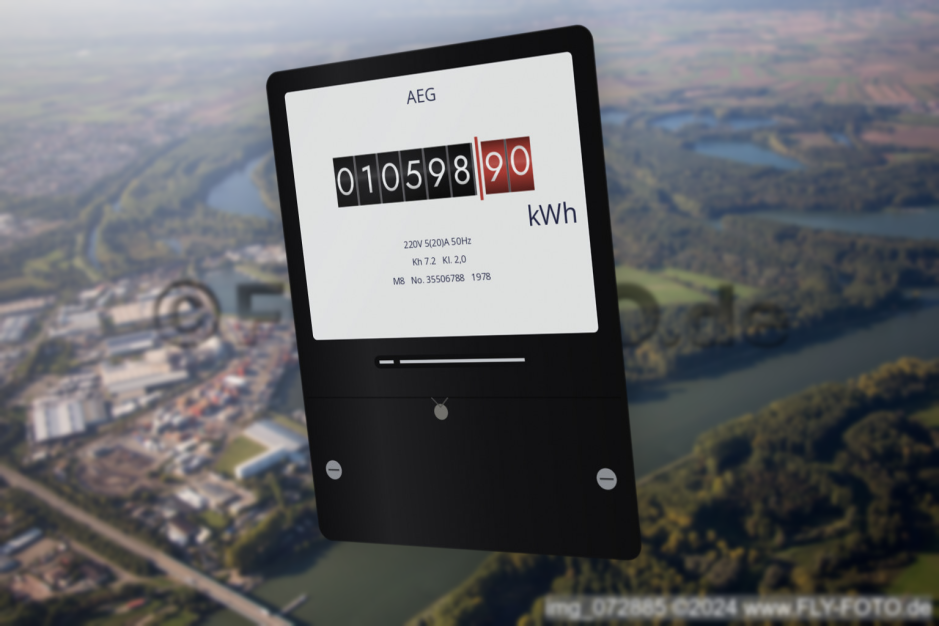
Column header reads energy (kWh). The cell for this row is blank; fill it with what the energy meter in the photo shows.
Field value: 10598.90 kWh
